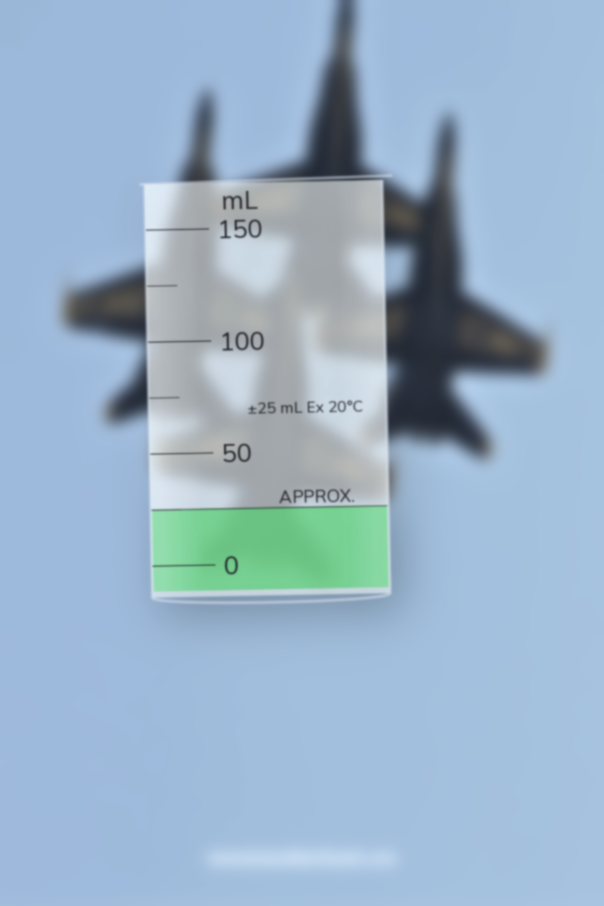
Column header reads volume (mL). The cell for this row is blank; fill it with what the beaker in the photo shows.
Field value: 25 mL
